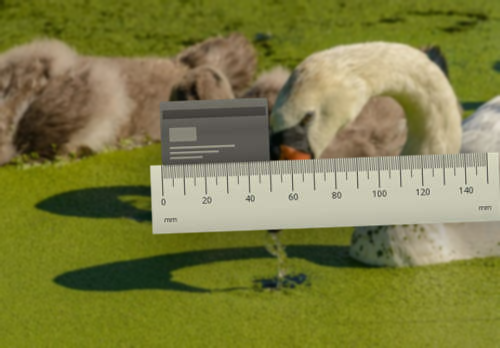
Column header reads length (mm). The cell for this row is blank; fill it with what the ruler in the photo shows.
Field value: 50 mm
